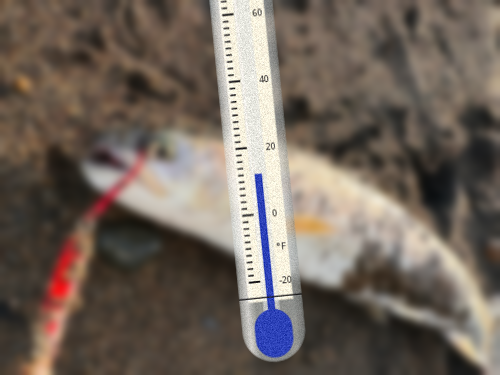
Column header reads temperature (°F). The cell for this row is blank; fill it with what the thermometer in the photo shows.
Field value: 12 °F
